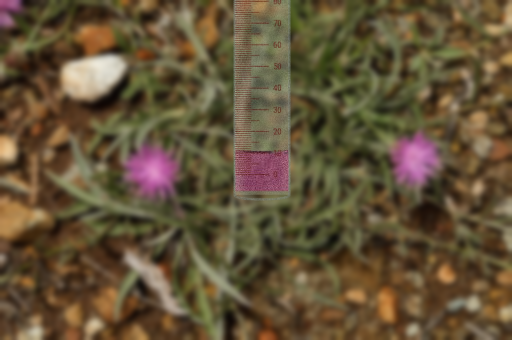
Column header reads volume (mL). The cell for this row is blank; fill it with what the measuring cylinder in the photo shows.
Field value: 10 mL
